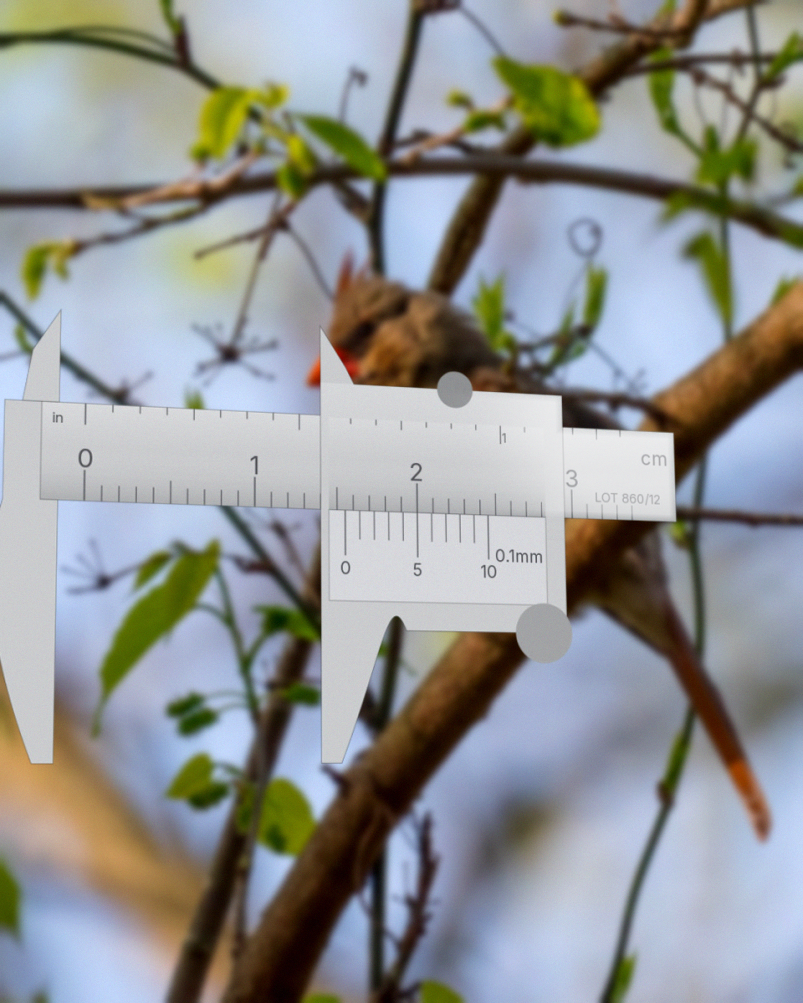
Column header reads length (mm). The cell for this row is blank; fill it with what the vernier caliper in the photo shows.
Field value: 15.5 mm
